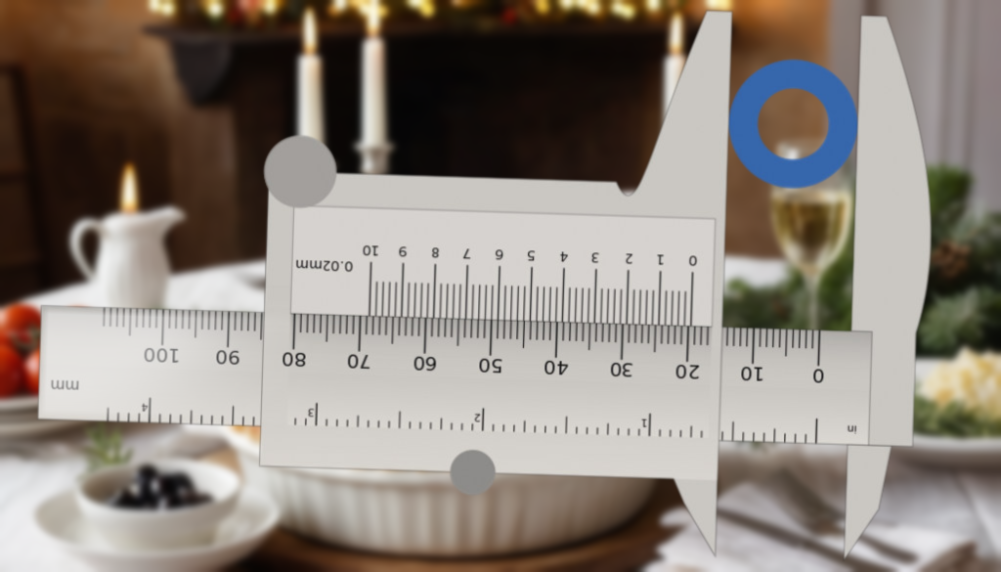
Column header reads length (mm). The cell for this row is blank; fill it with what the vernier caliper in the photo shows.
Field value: 19.6 mm
